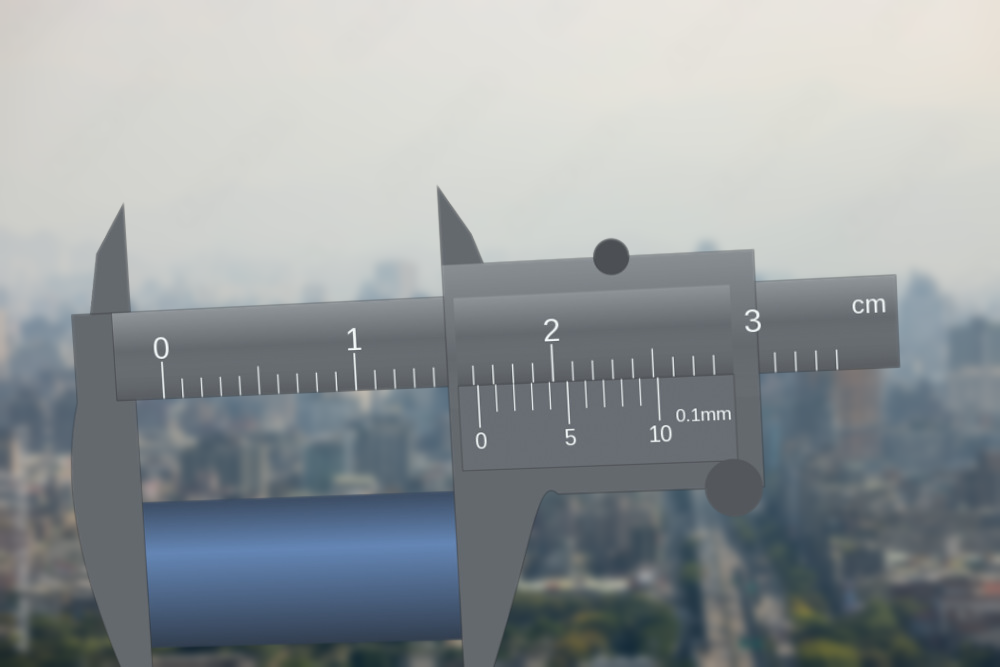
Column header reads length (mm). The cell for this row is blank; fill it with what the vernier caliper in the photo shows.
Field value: 16.2 mm
